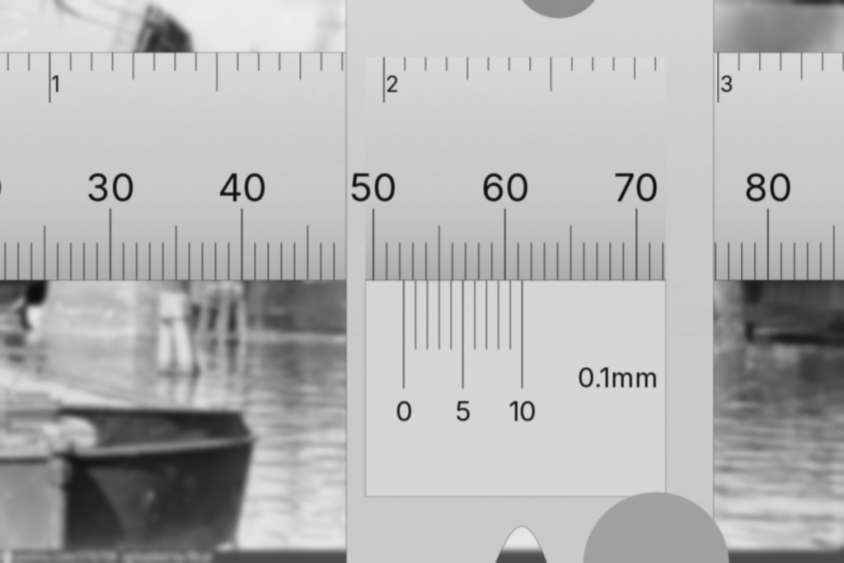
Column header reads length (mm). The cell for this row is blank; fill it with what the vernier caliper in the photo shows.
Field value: 52.3 mm
